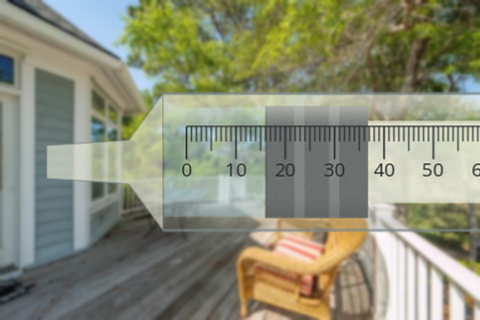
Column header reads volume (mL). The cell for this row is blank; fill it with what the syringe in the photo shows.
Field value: 16 mL
